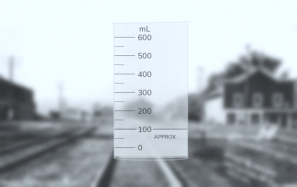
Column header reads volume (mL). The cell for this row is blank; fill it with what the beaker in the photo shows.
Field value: 100 mL
